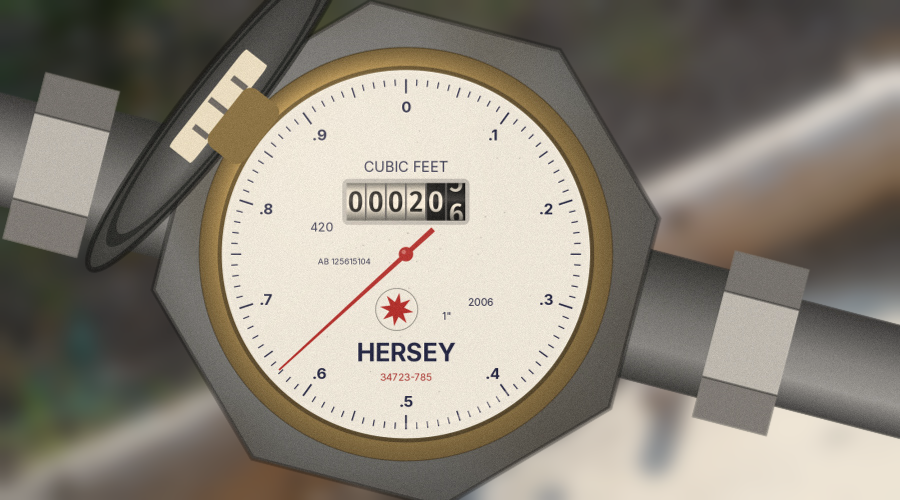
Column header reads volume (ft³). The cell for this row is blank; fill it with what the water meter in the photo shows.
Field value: 205.63 ft³
